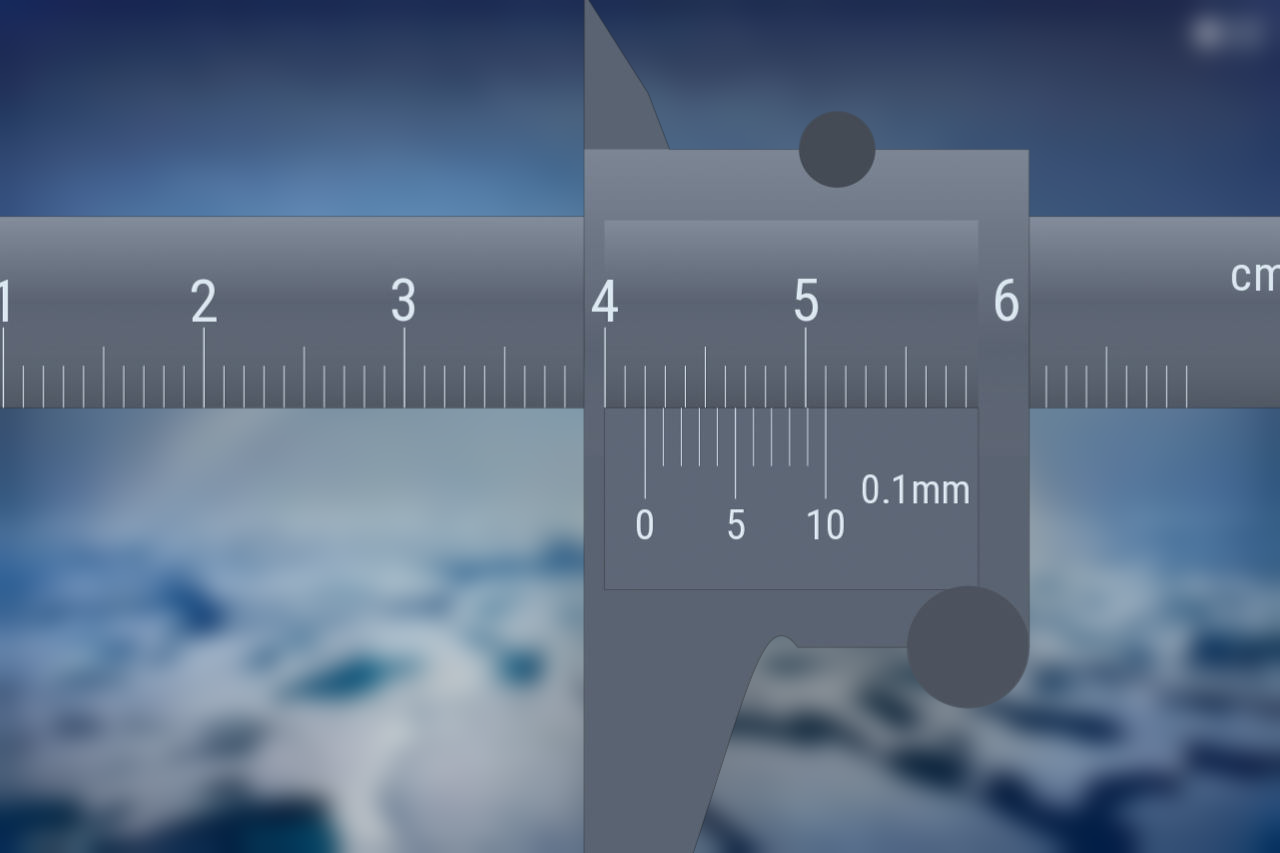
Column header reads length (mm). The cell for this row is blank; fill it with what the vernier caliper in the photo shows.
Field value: 42.0 mm
